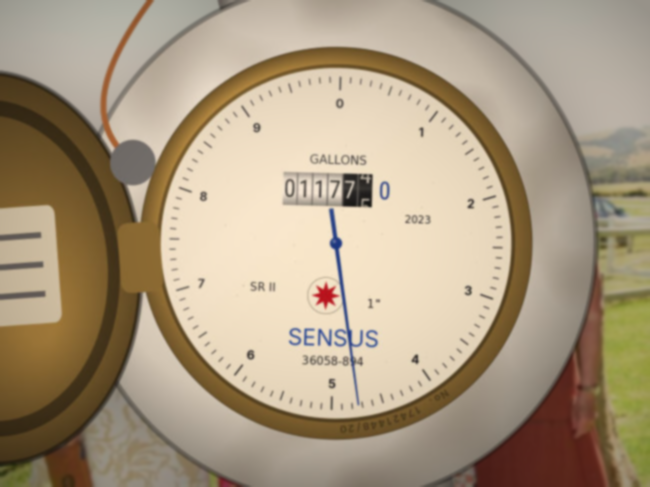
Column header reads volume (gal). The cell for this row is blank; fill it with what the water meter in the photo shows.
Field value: 117744.7 gal
